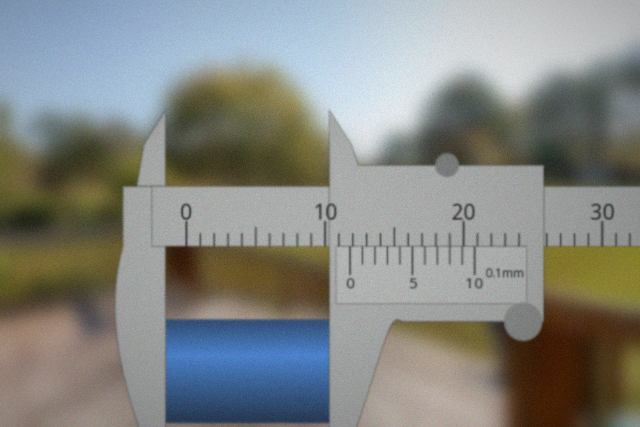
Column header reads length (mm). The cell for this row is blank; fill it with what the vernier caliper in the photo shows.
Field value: 11.8 mm
